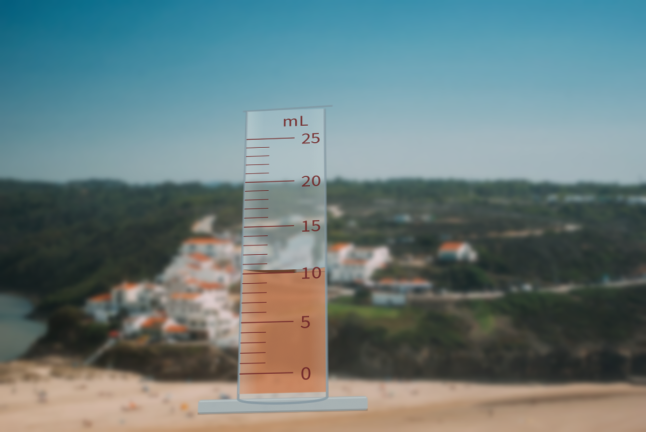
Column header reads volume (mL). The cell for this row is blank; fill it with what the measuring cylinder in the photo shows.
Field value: 10 mL
